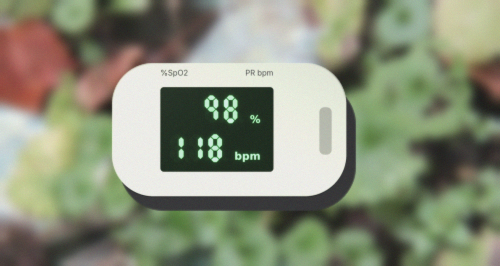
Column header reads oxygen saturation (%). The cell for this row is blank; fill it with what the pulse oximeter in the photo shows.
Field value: 98 %
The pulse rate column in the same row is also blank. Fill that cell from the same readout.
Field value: 118 bpm
